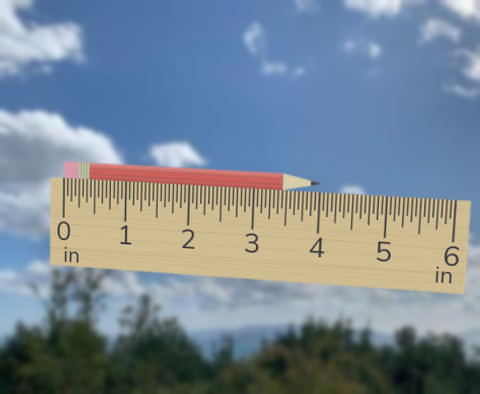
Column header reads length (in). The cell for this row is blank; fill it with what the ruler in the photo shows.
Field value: 4 in
